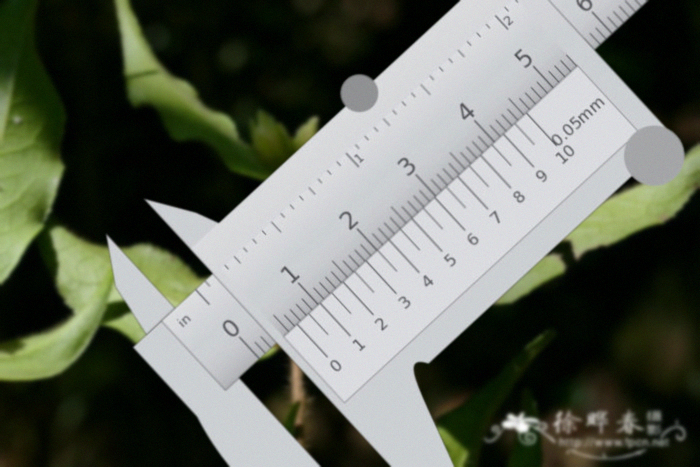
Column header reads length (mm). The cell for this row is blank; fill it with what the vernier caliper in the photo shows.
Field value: 6.4 mm
